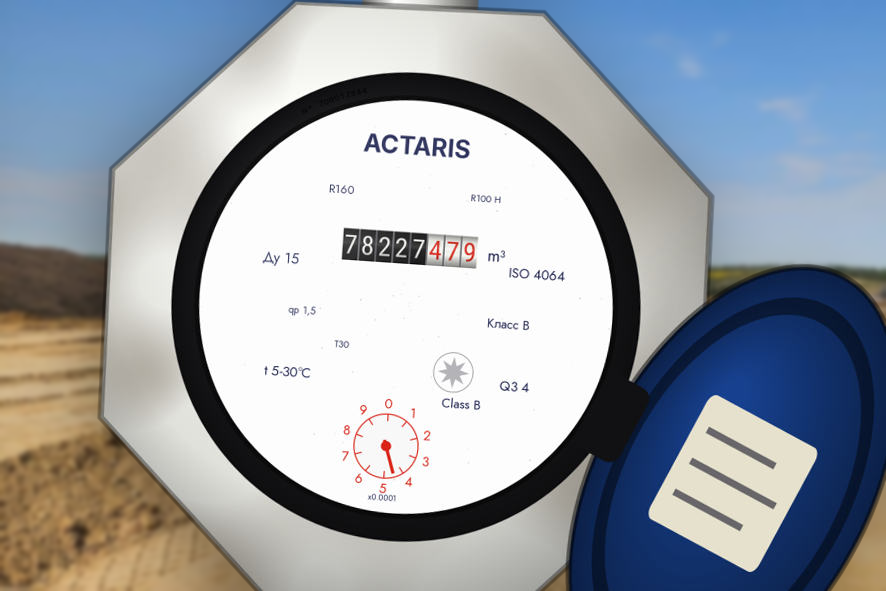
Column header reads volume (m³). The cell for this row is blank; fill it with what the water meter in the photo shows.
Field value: 78227.4794 m³
